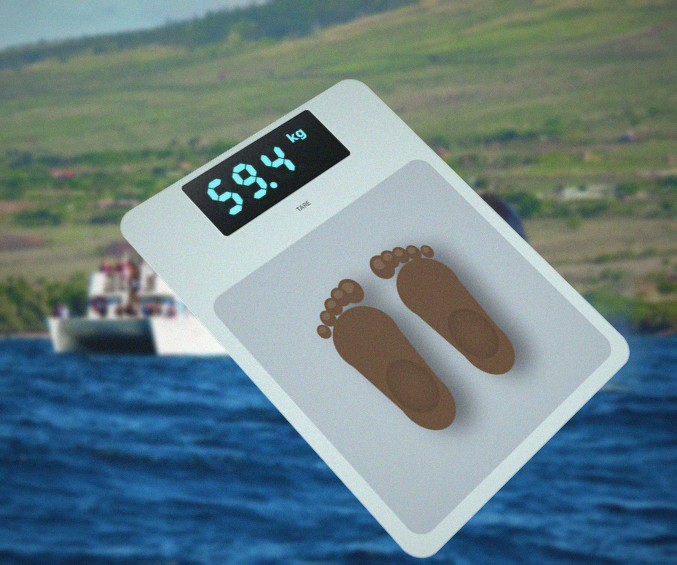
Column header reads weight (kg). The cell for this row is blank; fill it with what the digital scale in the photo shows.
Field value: 59.4 kg
